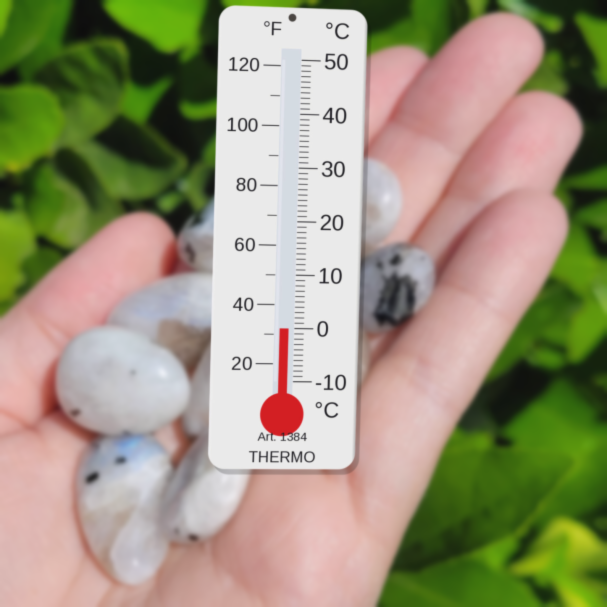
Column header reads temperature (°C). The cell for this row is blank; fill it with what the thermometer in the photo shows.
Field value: 0 °C
